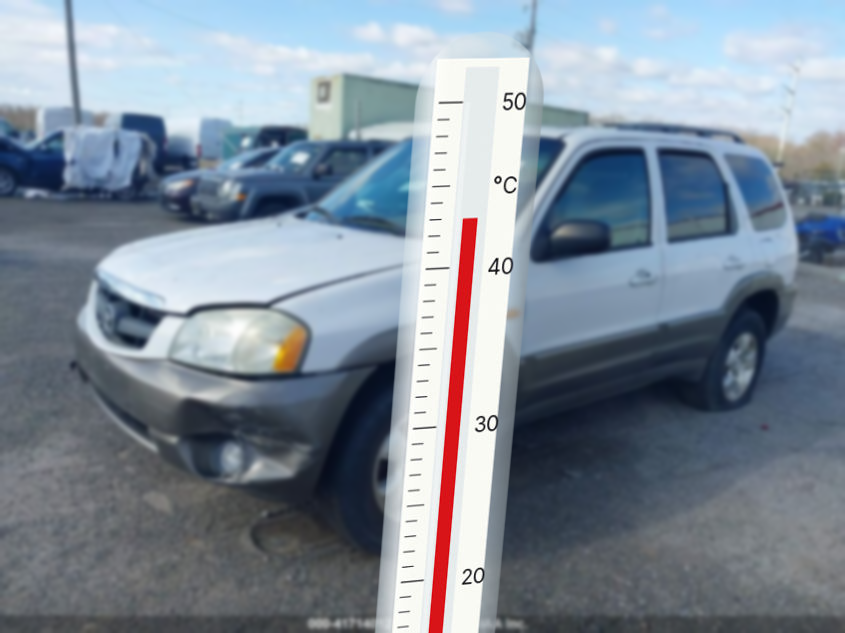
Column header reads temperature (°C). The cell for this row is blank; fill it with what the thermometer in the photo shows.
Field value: 43 °C
